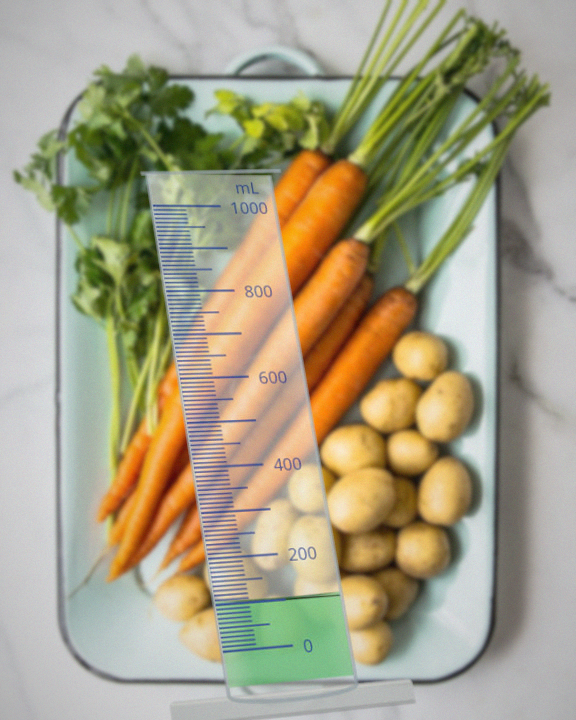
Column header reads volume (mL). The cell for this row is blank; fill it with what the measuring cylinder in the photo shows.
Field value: 100 mL
